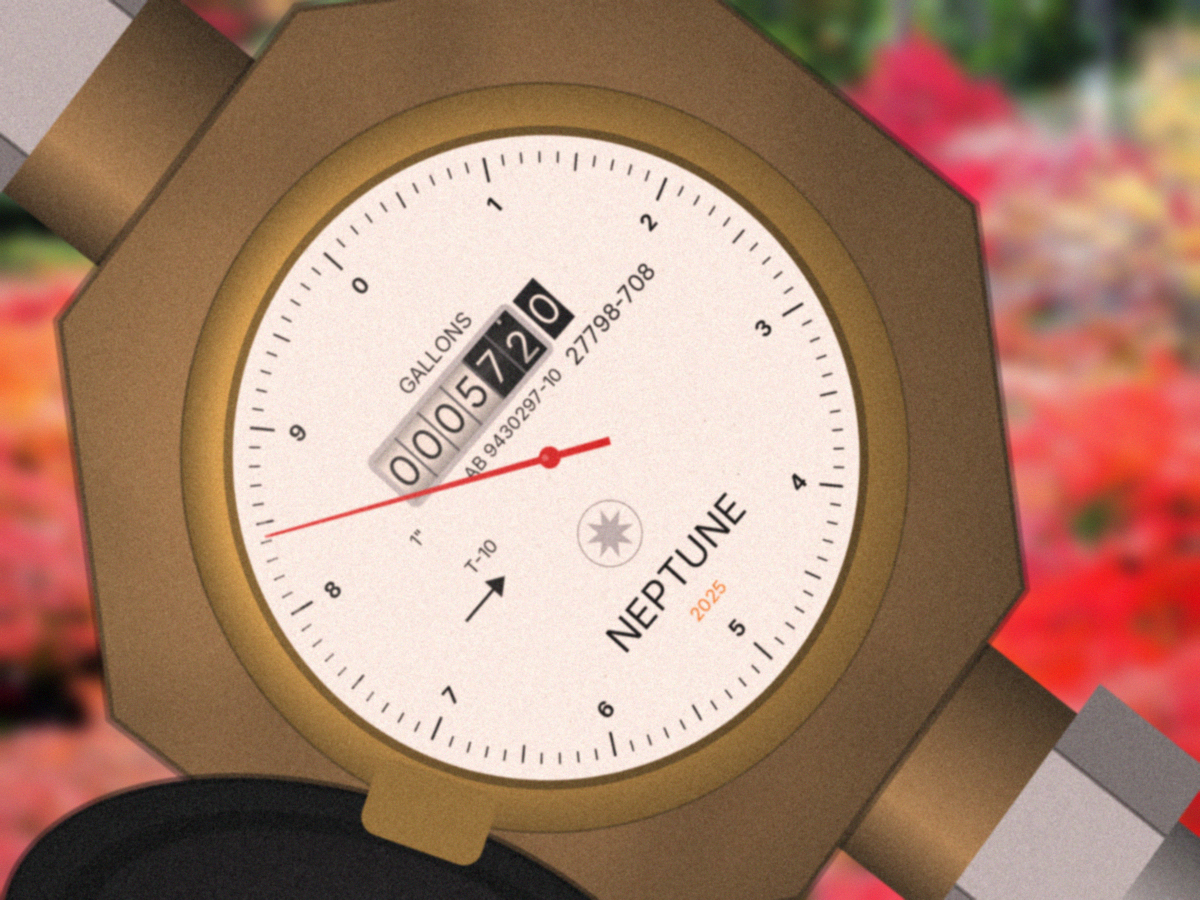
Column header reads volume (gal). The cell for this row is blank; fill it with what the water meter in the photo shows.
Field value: 5718.4 gal
